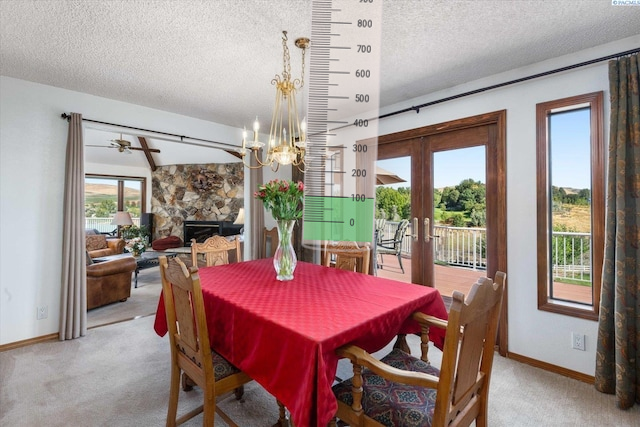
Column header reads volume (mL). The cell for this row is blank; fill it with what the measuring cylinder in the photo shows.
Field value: 100 mL
